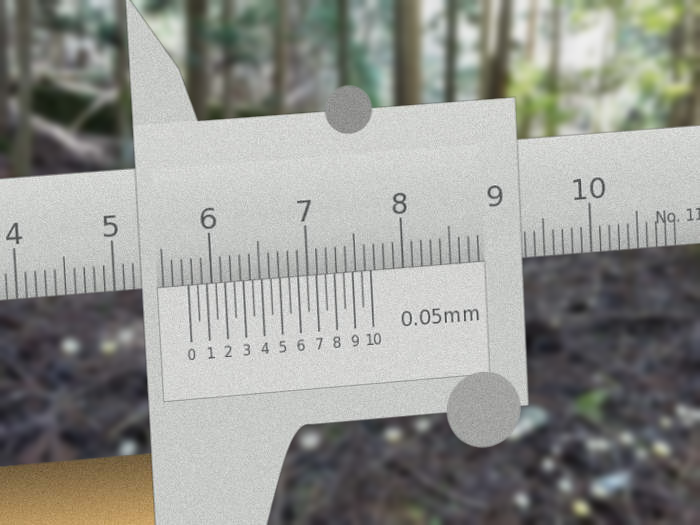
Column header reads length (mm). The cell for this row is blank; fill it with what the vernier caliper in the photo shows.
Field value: 57.6 mm
